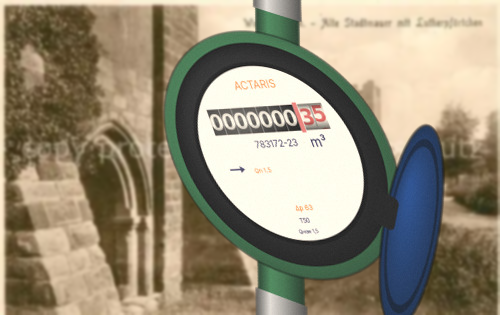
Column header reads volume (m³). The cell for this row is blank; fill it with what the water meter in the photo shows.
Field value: 0.35 m³
